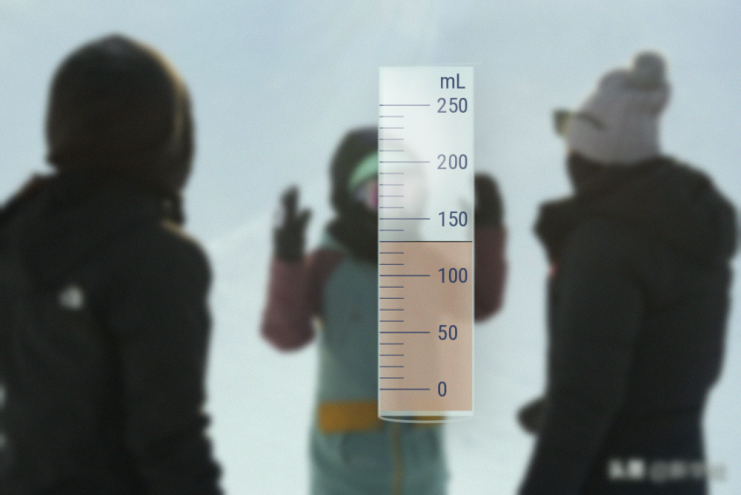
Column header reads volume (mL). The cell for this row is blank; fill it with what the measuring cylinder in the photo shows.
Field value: 130 mL
